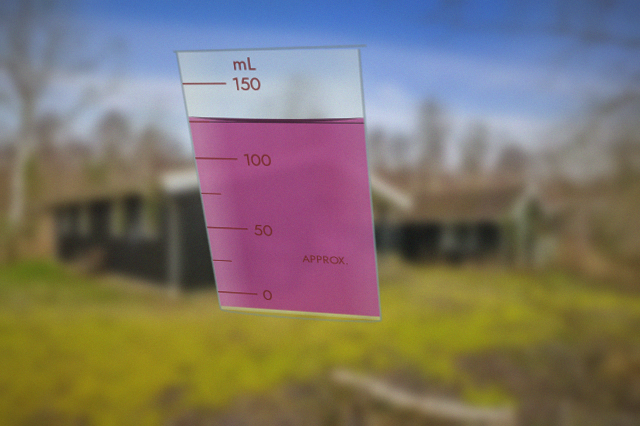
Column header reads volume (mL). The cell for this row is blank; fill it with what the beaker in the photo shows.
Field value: 125 mL
